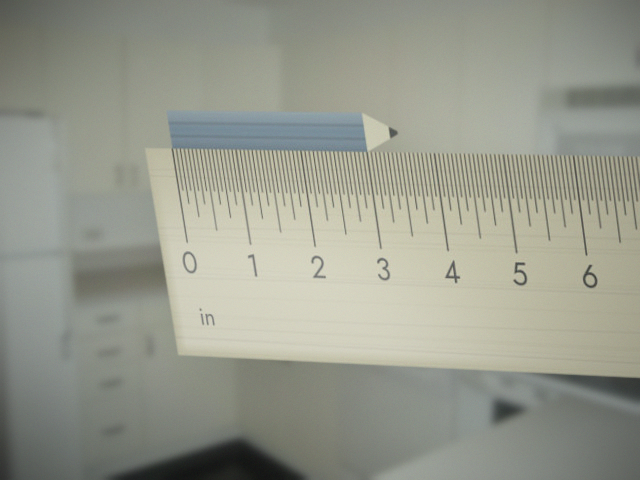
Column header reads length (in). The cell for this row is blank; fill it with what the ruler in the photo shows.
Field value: 3.5 in
